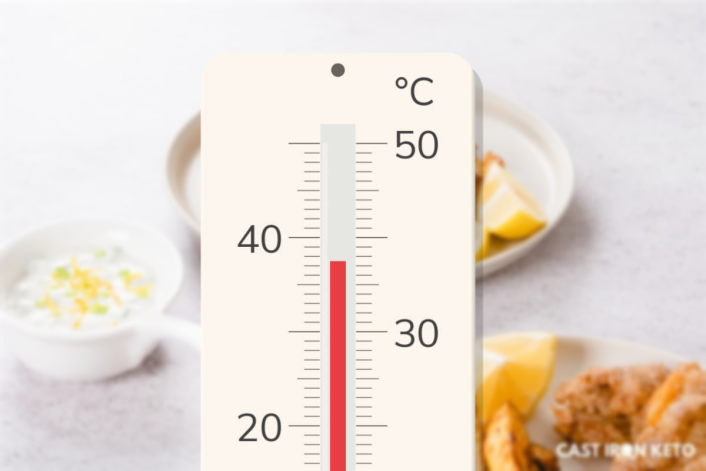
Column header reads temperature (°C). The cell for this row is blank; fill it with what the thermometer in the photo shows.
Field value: 37.5 °C
